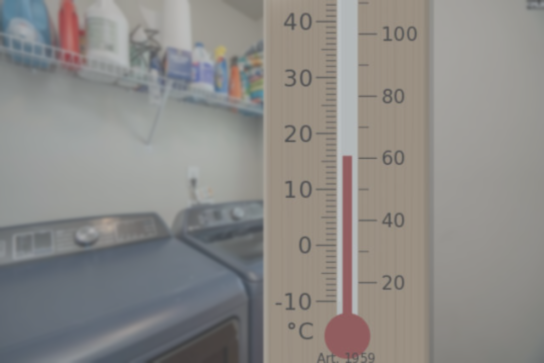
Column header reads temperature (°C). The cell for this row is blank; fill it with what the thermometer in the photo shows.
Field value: 16 °C
